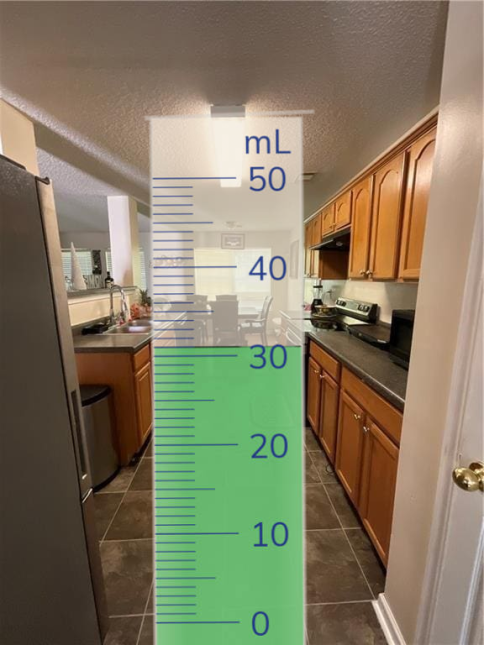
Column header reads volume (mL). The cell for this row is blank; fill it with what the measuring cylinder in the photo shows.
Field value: 31 mL
